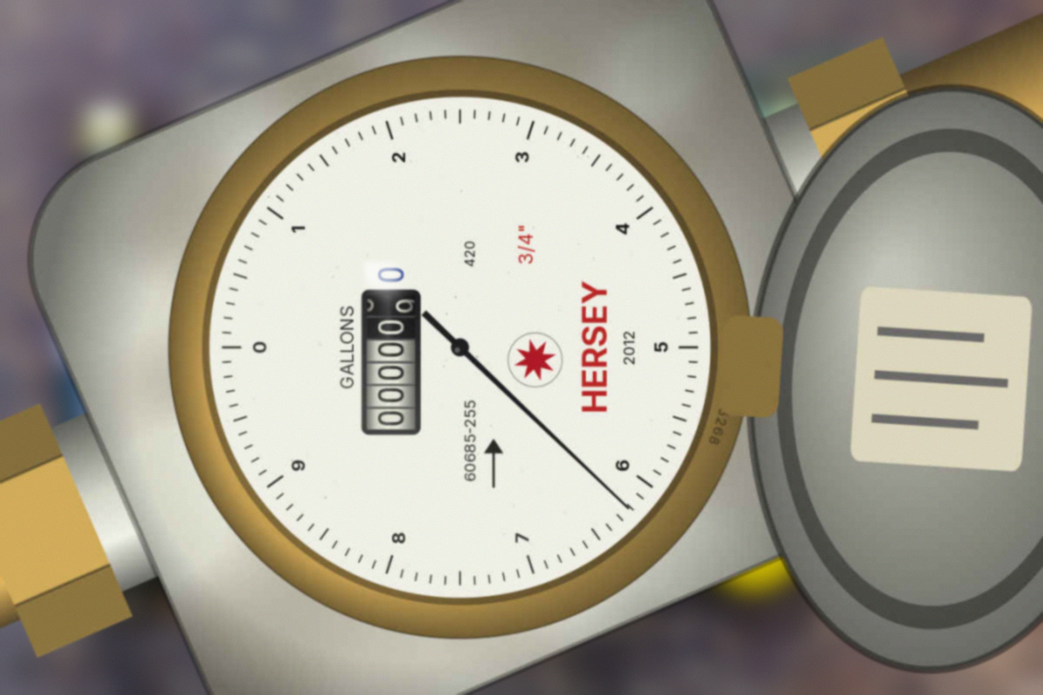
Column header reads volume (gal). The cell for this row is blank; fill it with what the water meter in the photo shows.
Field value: 86.2 gal
